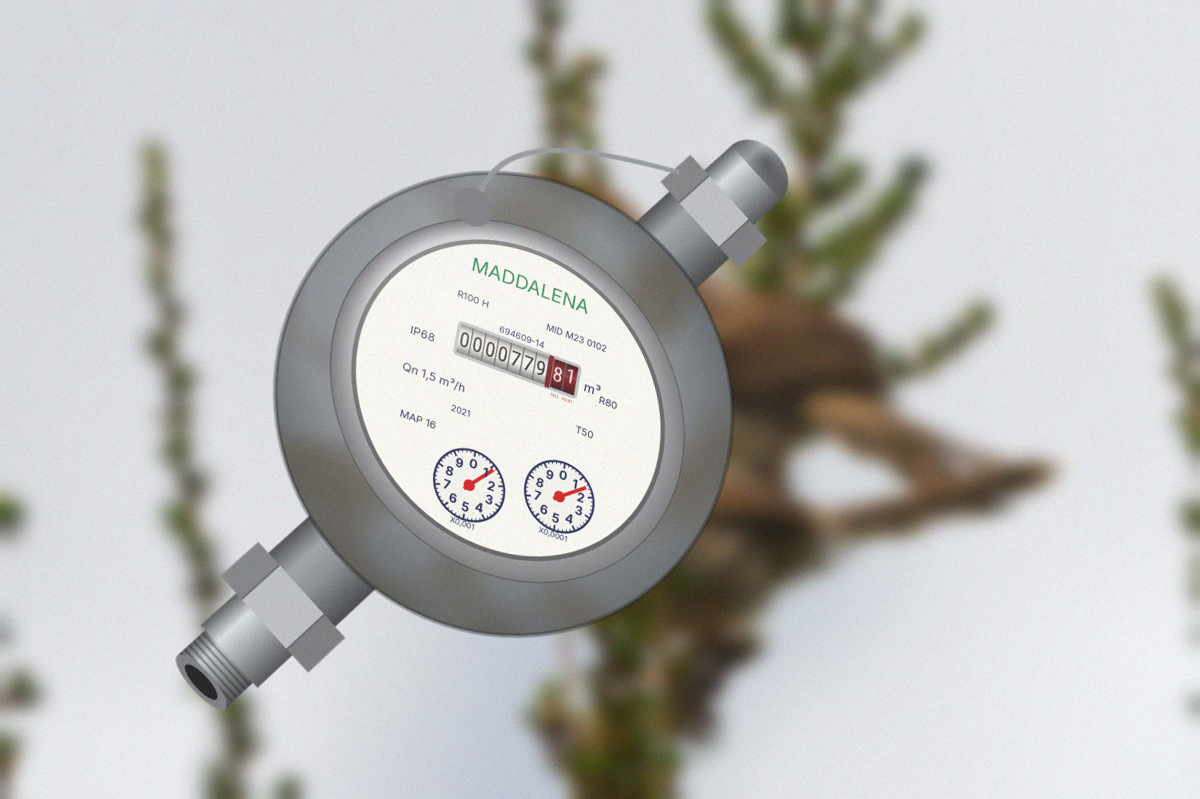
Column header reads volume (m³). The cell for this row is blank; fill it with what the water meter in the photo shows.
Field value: 779.8111 m³
